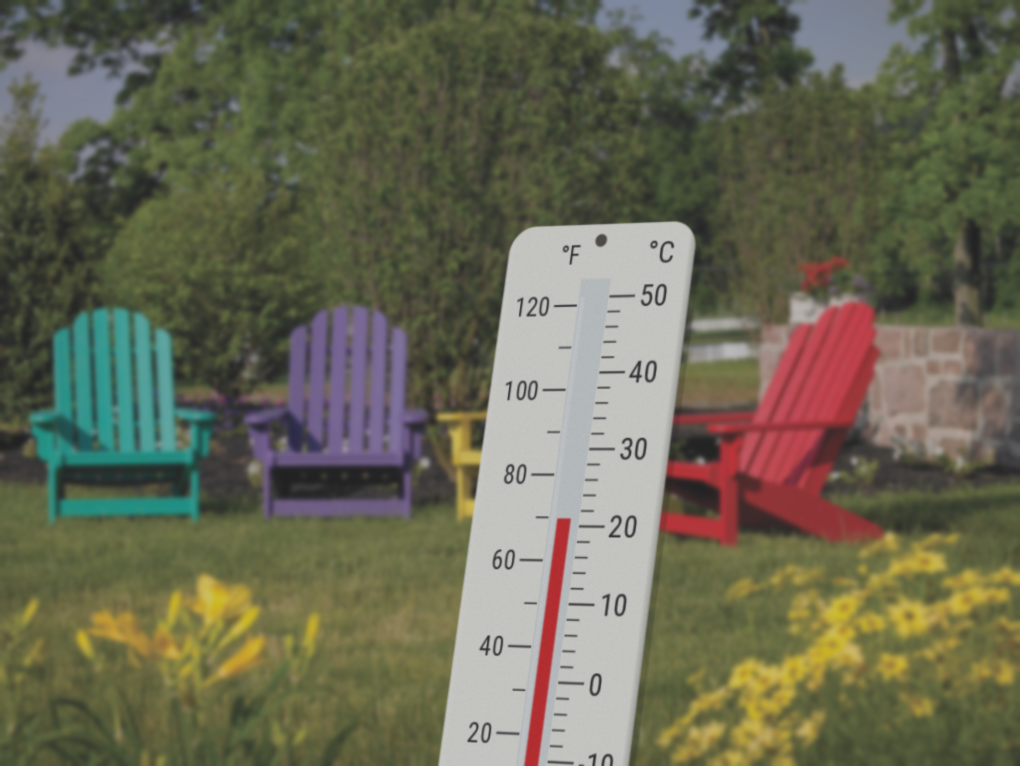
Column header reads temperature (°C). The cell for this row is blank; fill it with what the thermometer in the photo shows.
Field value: 21 °C
